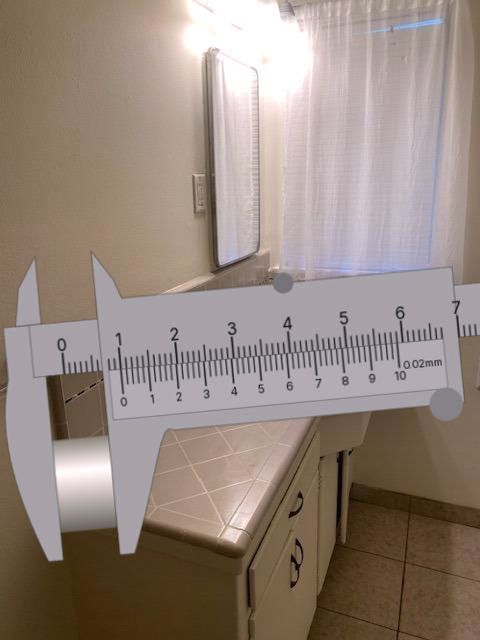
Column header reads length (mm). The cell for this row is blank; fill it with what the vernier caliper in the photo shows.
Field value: 10.0 mm
